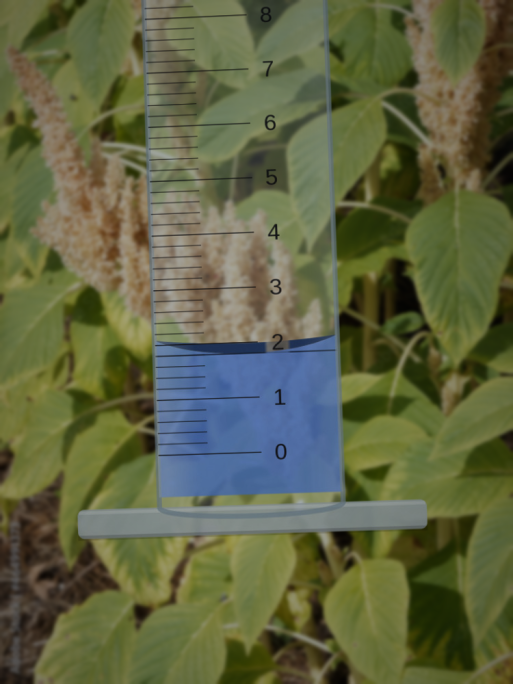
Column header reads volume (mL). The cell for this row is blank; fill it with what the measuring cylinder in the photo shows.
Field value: 1.8 mL
